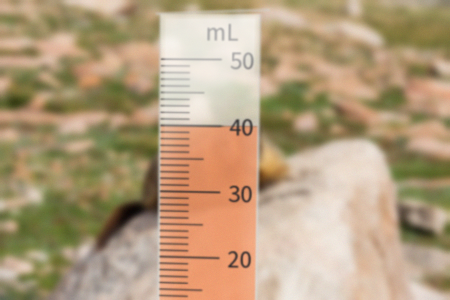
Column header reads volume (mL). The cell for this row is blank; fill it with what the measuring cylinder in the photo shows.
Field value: 40 mL
